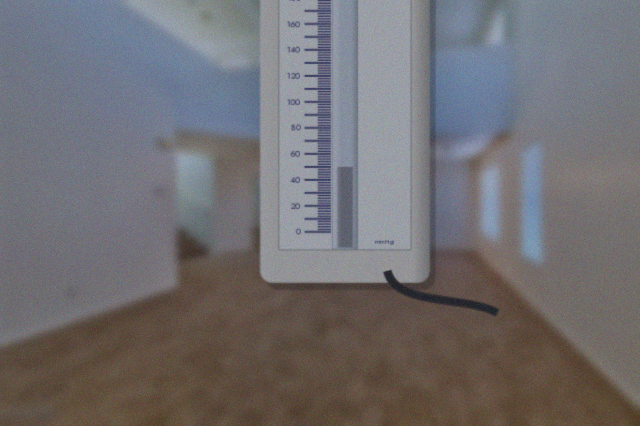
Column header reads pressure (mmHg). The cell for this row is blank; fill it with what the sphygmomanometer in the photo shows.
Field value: 50 mmHg
